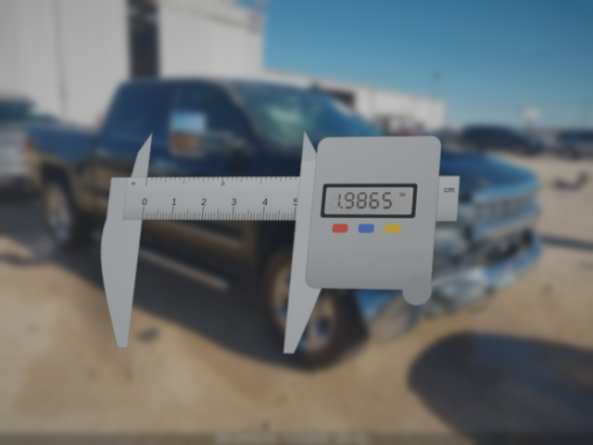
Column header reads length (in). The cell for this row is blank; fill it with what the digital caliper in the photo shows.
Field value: 1.9865 in
